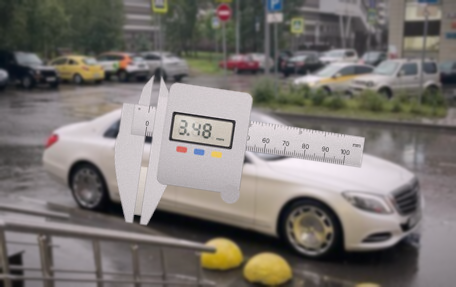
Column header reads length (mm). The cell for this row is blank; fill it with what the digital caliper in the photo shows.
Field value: 3.48 mm
